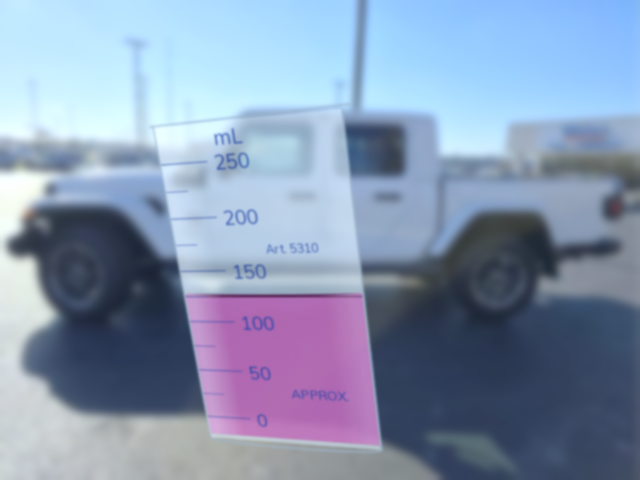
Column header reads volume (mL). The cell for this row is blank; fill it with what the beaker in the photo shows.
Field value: 125 mL
